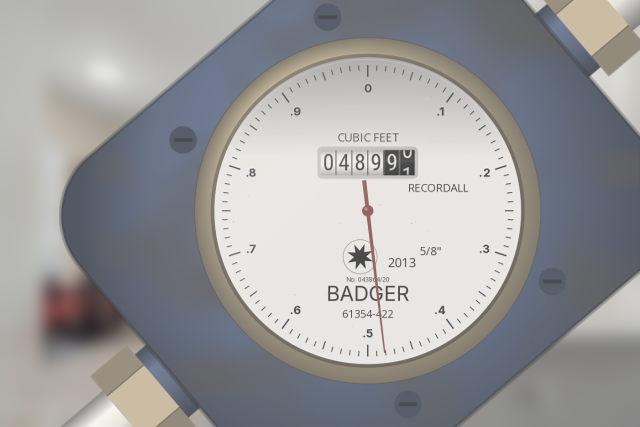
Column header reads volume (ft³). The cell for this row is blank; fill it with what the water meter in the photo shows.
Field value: 48990.48 ft³
